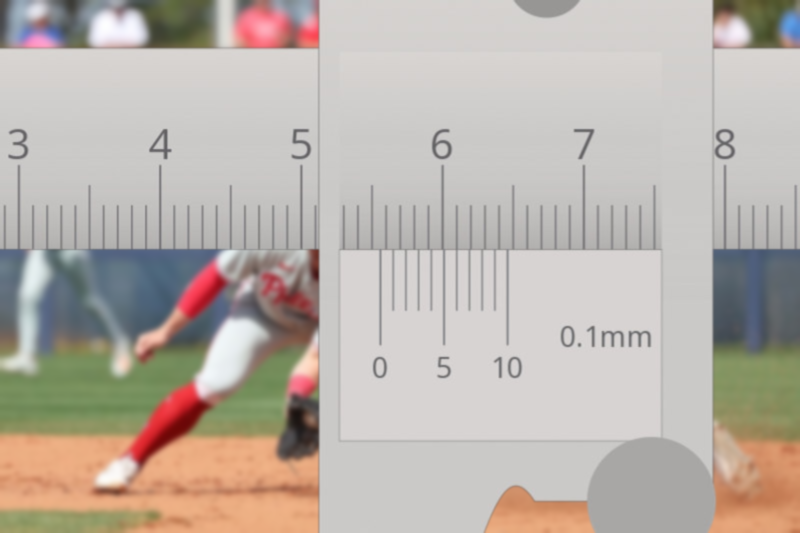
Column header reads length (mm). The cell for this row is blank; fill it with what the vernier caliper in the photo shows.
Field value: 55.6 mm
